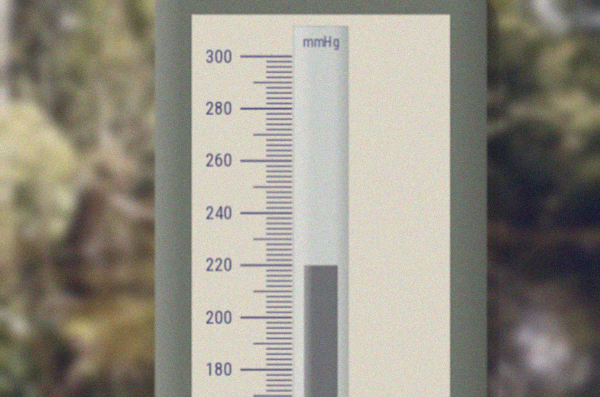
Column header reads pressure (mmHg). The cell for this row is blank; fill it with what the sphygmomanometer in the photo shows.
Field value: 220 mmHg
